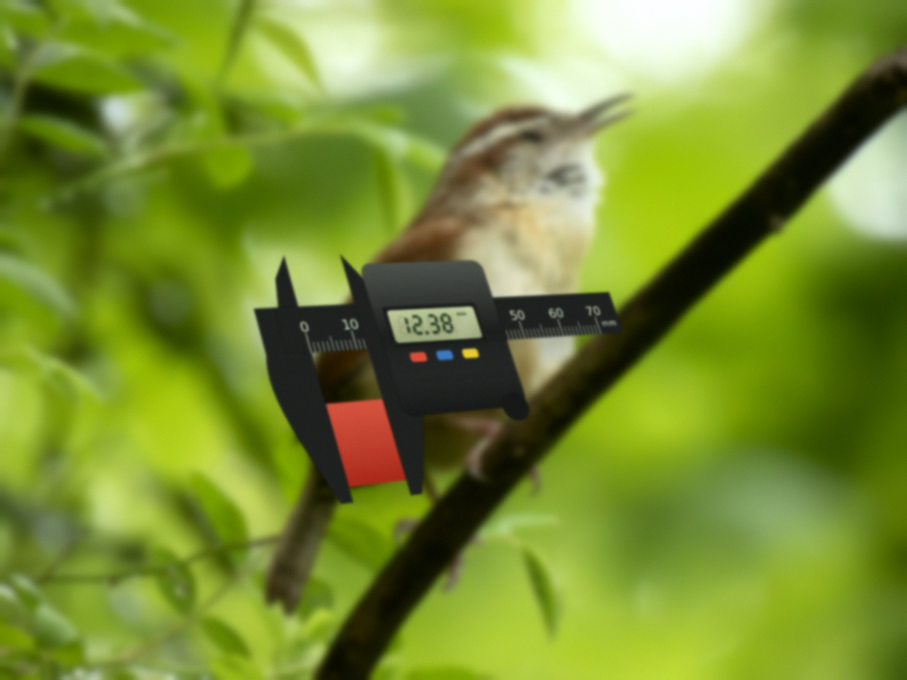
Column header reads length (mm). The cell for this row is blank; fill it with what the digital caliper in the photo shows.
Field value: 12.38 mm
